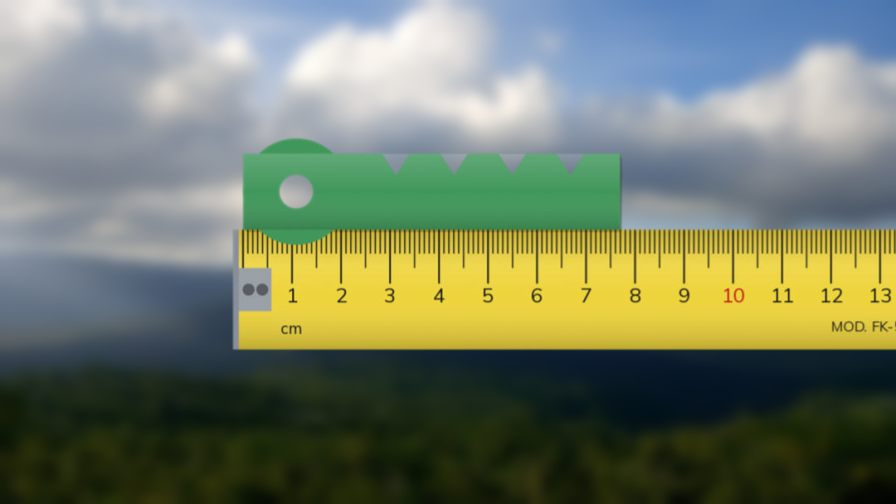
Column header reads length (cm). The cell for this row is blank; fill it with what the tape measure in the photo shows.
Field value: 7.7 cm
